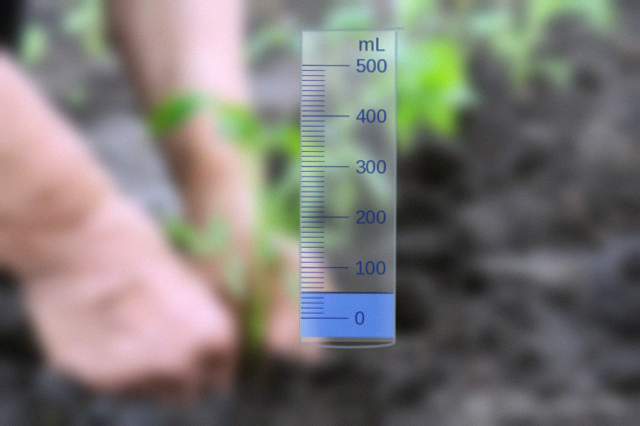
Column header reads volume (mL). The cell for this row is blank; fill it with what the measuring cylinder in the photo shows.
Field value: 50 mL
